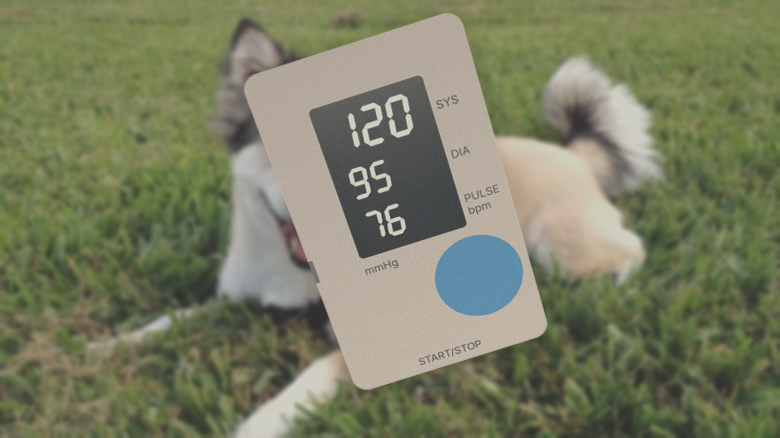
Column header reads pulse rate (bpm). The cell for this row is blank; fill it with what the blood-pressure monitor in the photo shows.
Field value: 76 bpm
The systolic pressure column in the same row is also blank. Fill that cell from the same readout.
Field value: 120 mmHg
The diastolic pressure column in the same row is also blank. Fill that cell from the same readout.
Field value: 95 mmHg
